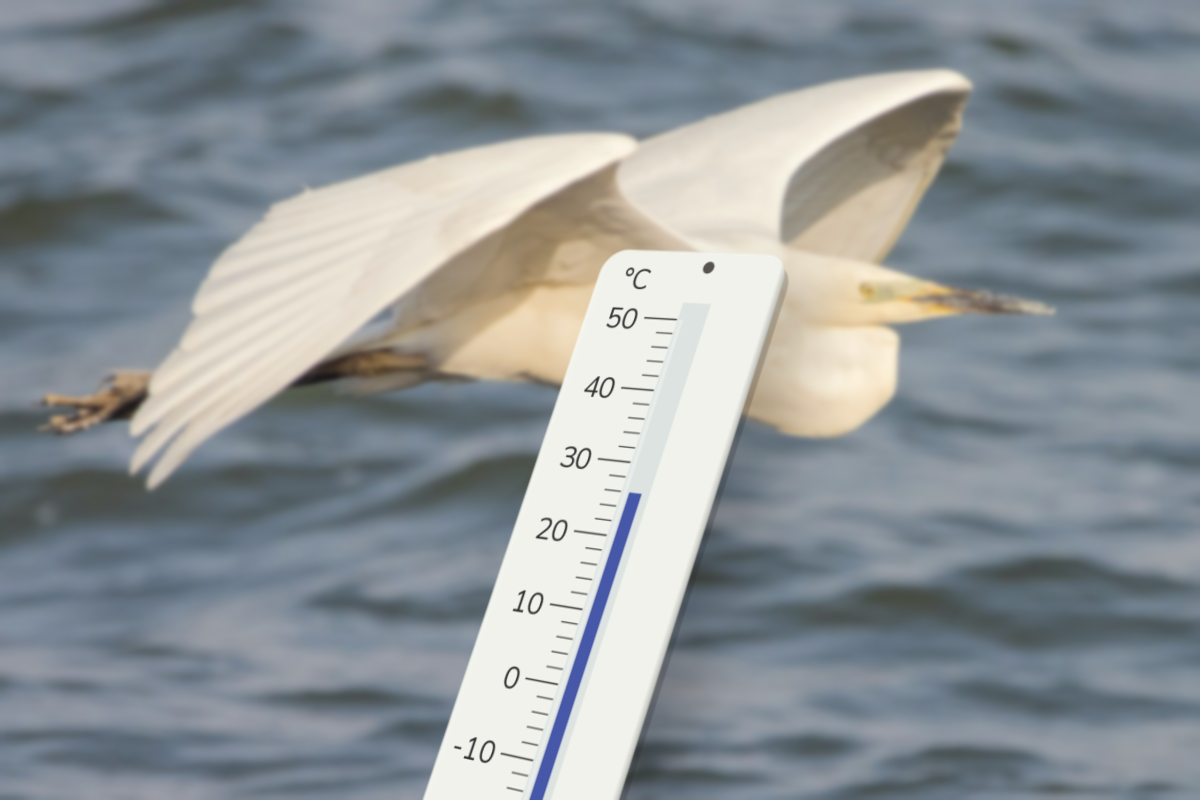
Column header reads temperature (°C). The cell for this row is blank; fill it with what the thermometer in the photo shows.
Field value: 26 °C
